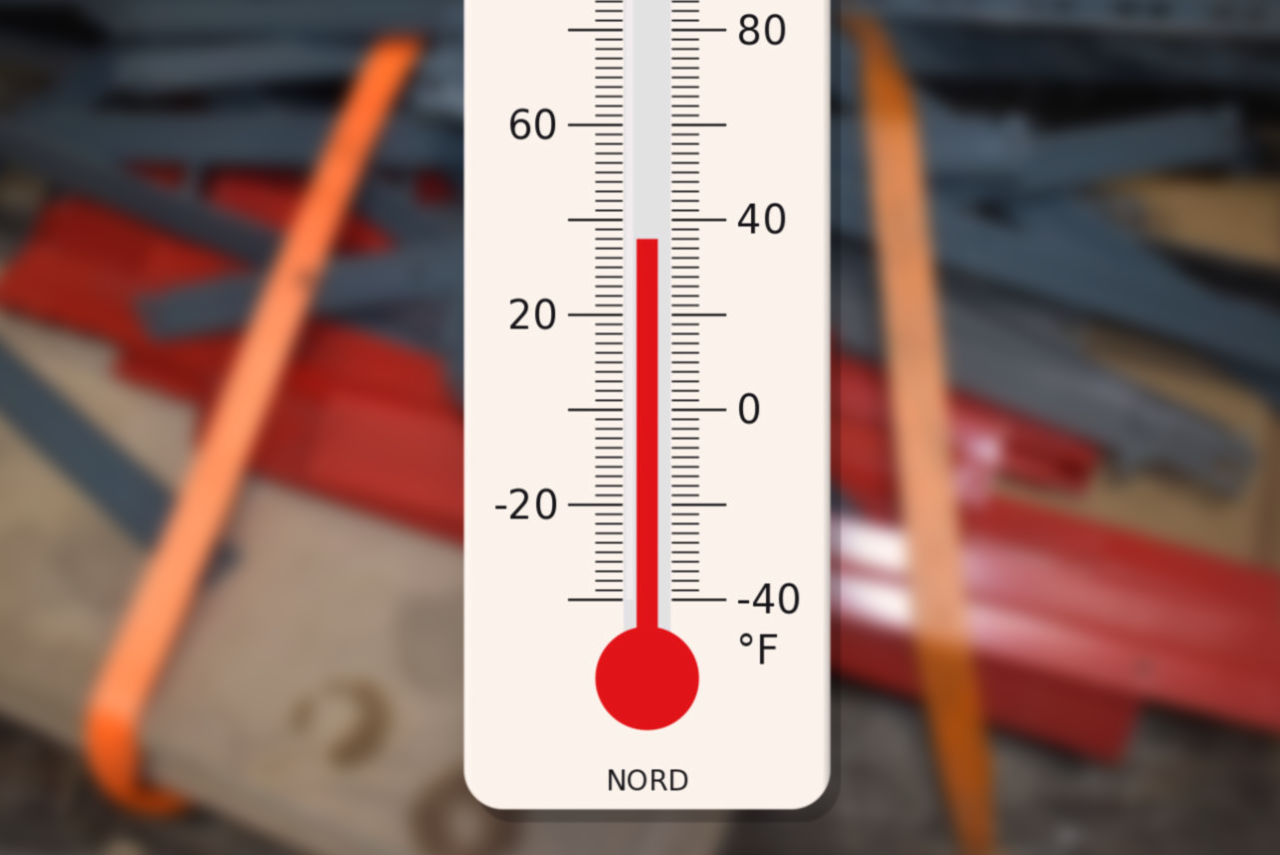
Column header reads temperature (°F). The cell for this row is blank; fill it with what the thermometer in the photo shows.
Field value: 36 °F
